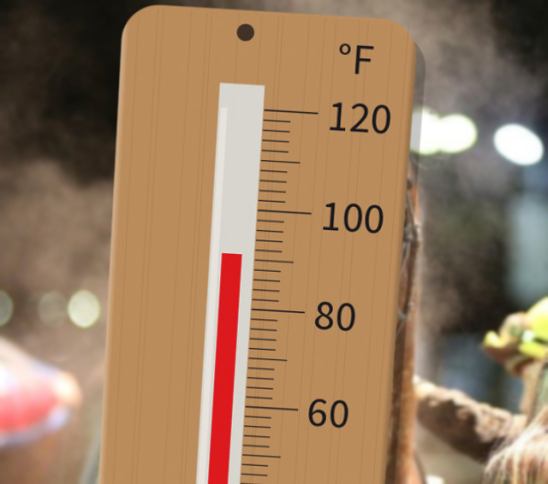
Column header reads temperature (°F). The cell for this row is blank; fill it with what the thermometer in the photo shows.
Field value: 91 °F
